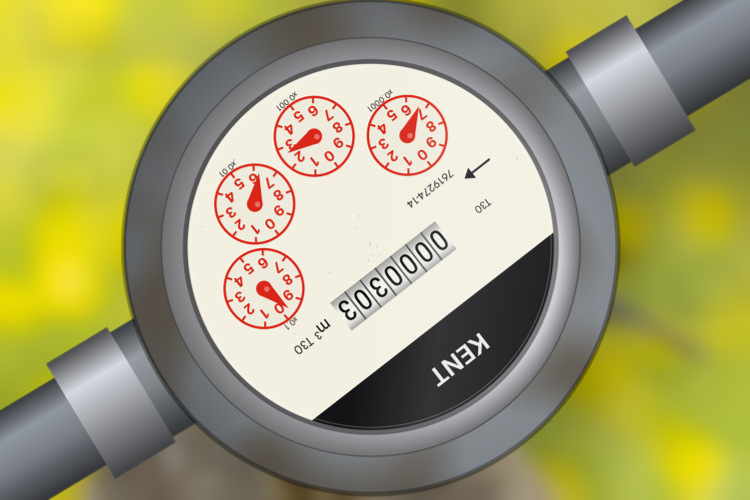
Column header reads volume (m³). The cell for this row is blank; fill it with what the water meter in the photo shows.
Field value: 302.9626 m³
